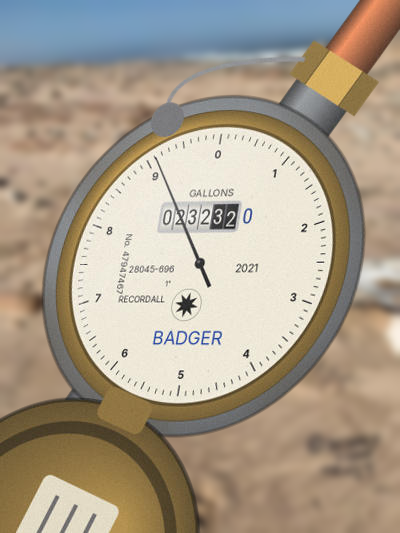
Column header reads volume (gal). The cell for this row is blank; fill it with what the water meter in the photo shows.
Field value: 232319.1 gal
